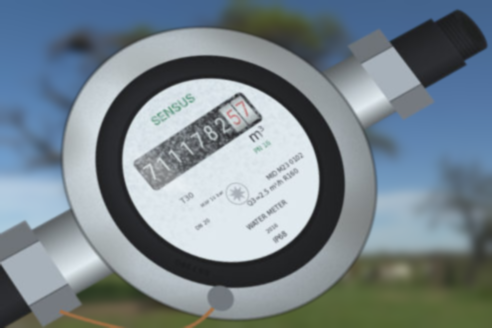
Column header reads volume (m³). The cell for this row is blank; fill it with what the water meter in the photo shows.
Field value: 7111782.57 m³
